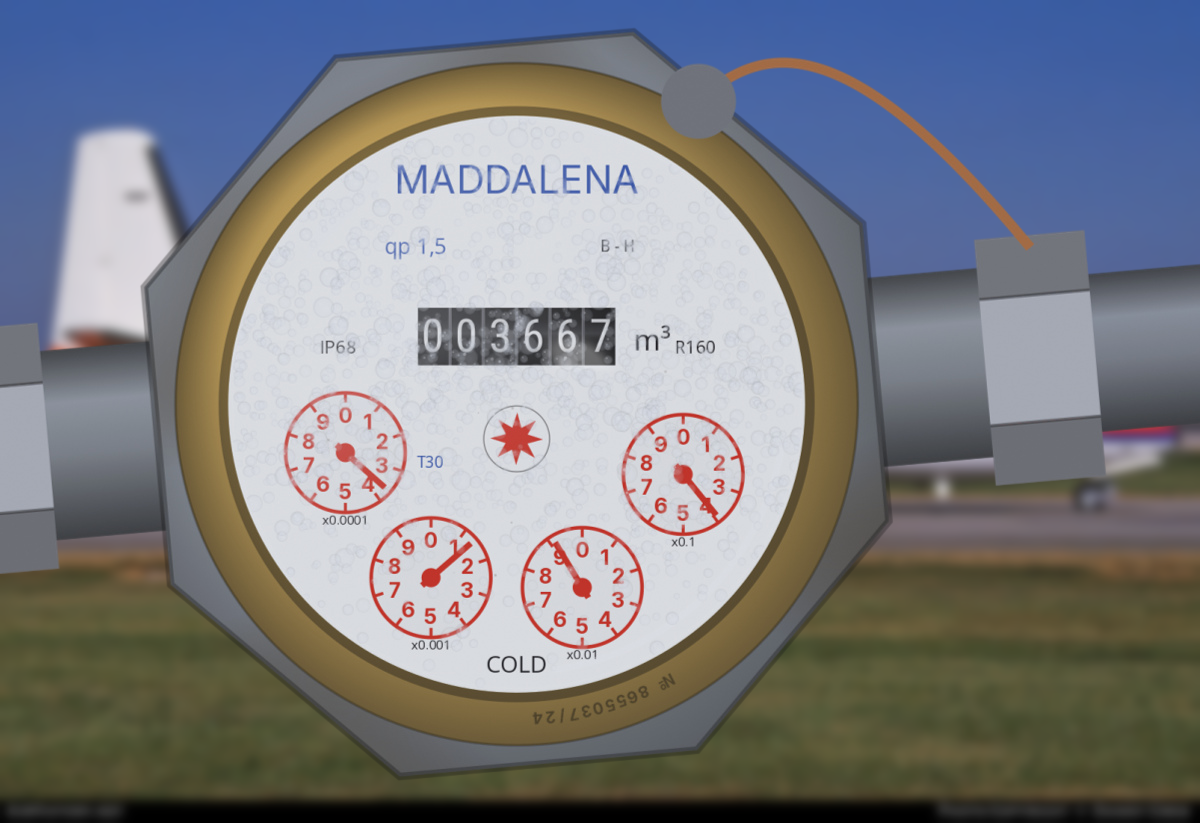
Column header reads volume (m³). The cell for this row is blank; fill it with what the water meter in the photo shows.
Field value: 3667.3913 m³
